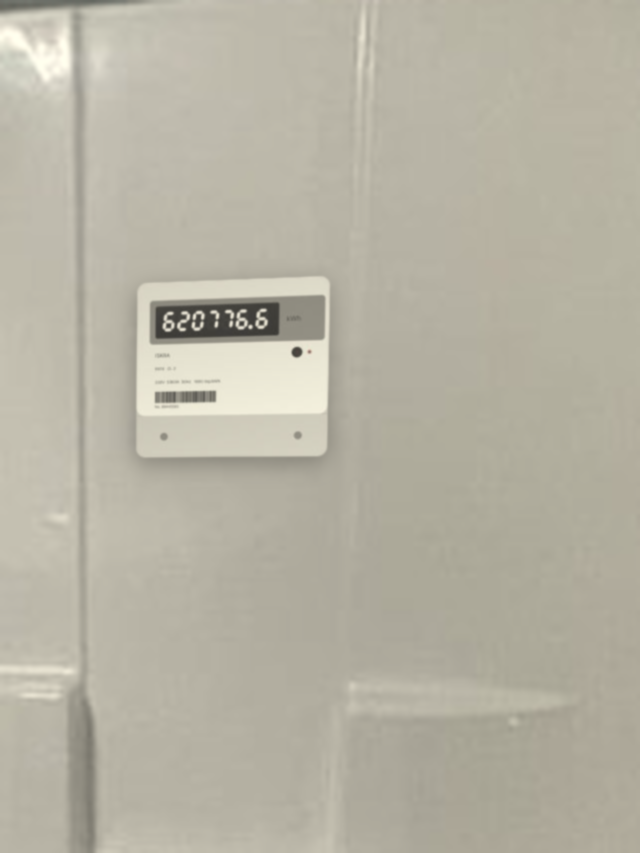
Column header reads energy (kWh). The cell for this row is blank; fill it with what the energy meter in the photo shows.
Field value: 620776.6 kWh
